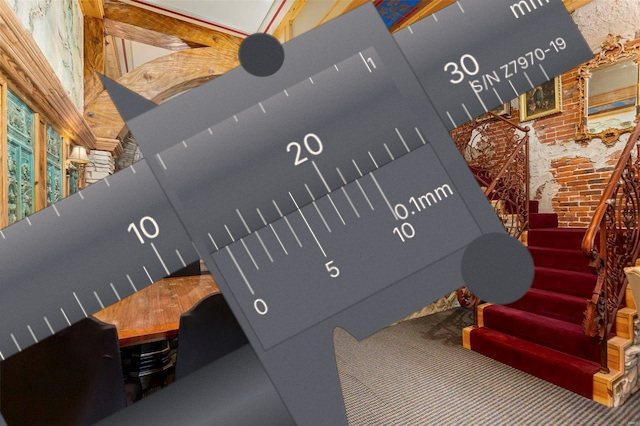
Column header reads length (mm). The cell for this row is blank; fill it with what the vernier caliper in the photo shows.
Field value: 13.5 mm
